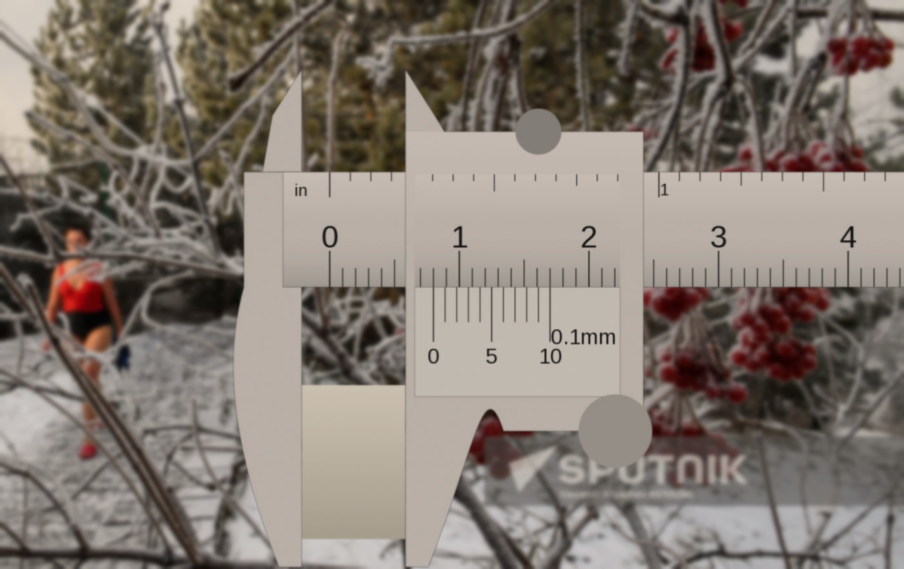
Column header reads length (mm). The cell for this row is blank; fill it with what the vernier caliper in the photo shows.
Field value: 8.0 mm
